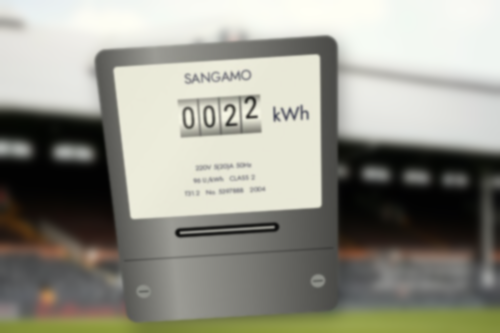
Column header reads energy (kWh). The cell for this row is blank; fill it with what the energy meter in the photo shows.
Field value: 22 kWh
